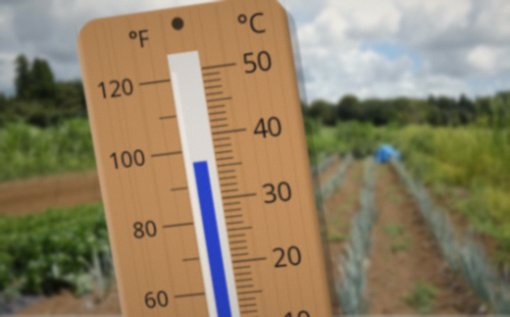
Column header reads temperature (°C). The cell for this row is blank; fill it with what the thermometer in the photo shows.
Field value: 36 °C
